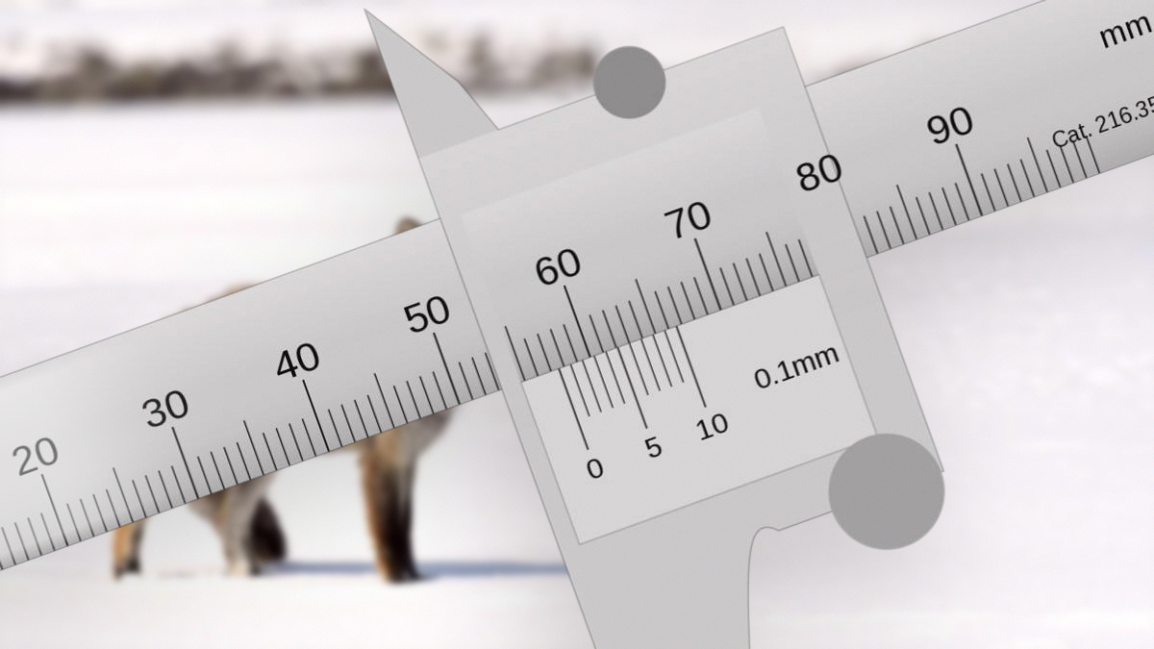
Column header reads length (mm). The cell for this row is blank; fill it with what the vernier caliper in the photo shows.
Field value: 57.6 mm
